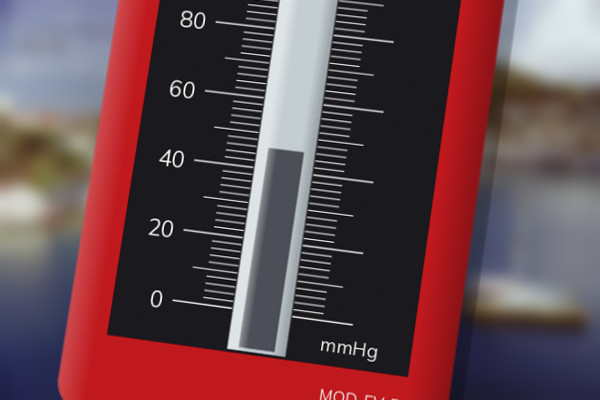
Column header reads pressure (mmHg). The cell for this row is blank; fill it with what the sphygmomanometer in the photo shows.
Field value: 46 mmHg
